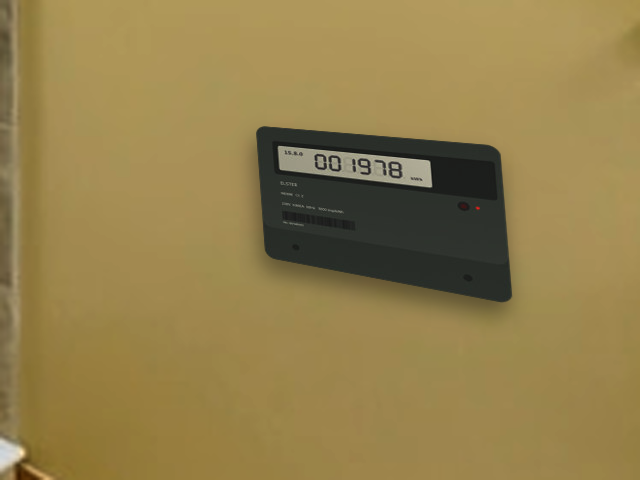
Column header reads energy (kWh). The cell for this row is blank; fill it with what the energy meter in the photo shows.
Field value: 1978 kWh
